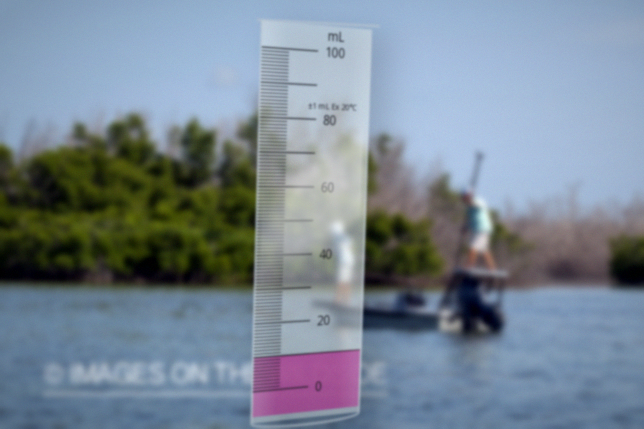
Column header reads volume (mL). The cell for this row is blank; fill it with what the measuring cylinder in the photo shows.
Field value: 10 mL
